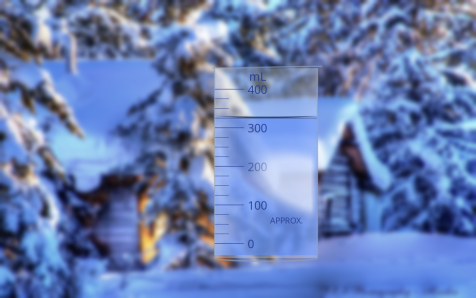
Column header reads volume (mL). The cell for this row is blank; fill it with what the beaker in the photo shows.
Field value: 325 mL
